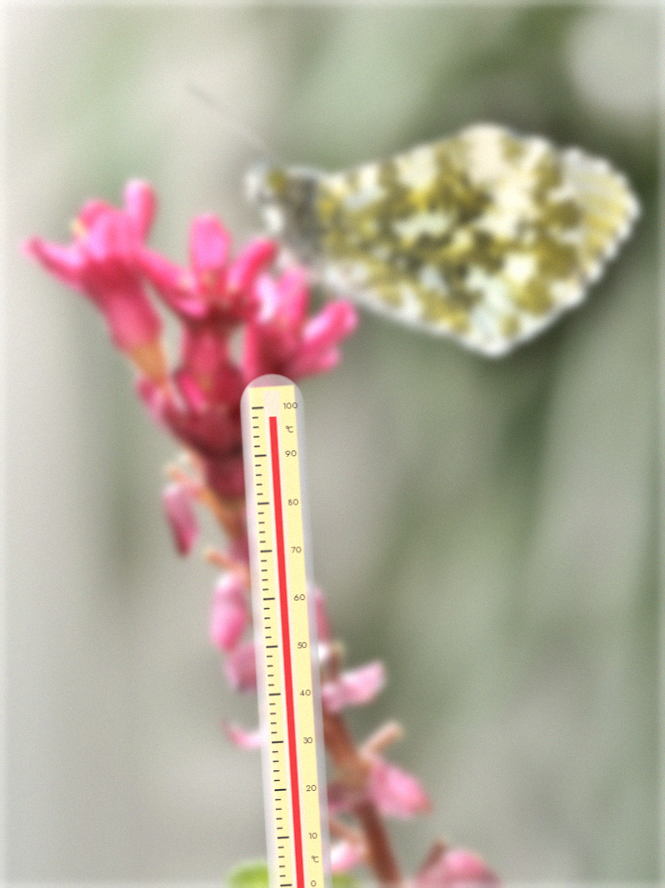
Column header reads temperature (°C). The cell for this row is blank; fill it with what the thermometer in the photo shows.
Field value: 98 °C
